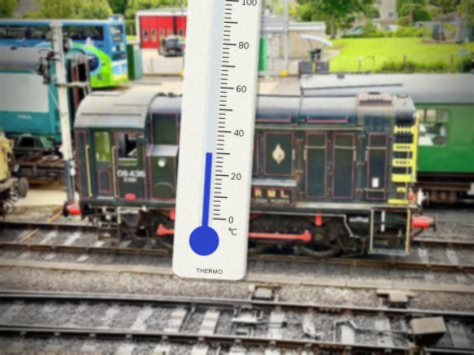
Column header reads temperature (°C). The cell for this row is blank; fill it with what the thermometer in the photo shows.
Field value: 30 °C
